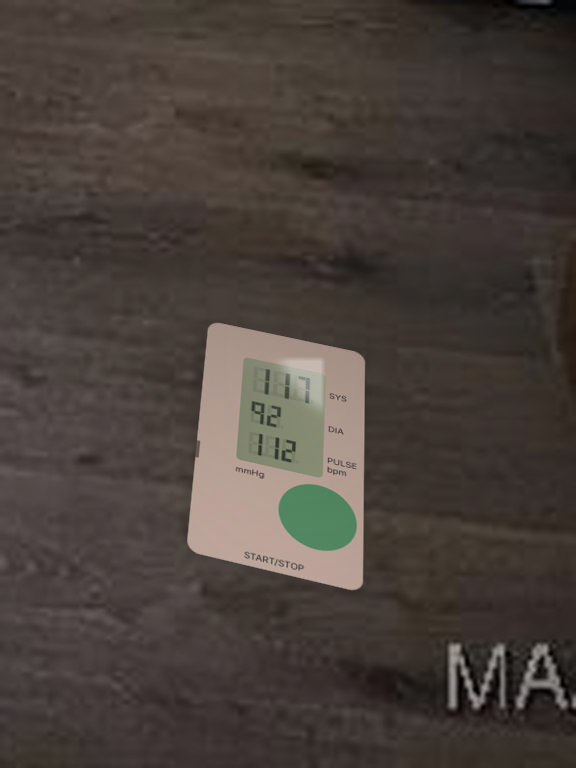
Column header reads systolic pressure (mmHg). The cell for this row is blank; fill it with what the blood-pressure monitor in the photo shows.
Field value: 117 mmHg
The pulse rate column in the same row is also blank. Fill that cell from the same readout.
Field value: 112 bpm
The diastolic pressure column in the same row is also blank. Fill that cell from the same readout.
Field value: 92 mmHg
